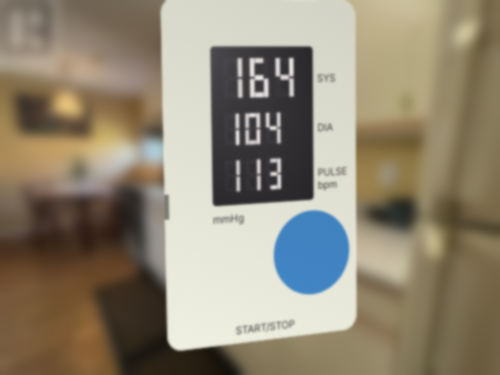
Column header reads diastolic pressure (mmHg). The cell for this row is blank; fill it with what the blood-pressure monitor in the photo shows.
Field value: 104 mmHg
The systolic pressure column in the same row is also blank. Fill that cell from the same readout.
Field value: 164 mmHg
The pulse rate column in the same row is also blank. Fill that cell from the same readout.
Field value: 113 bpm
